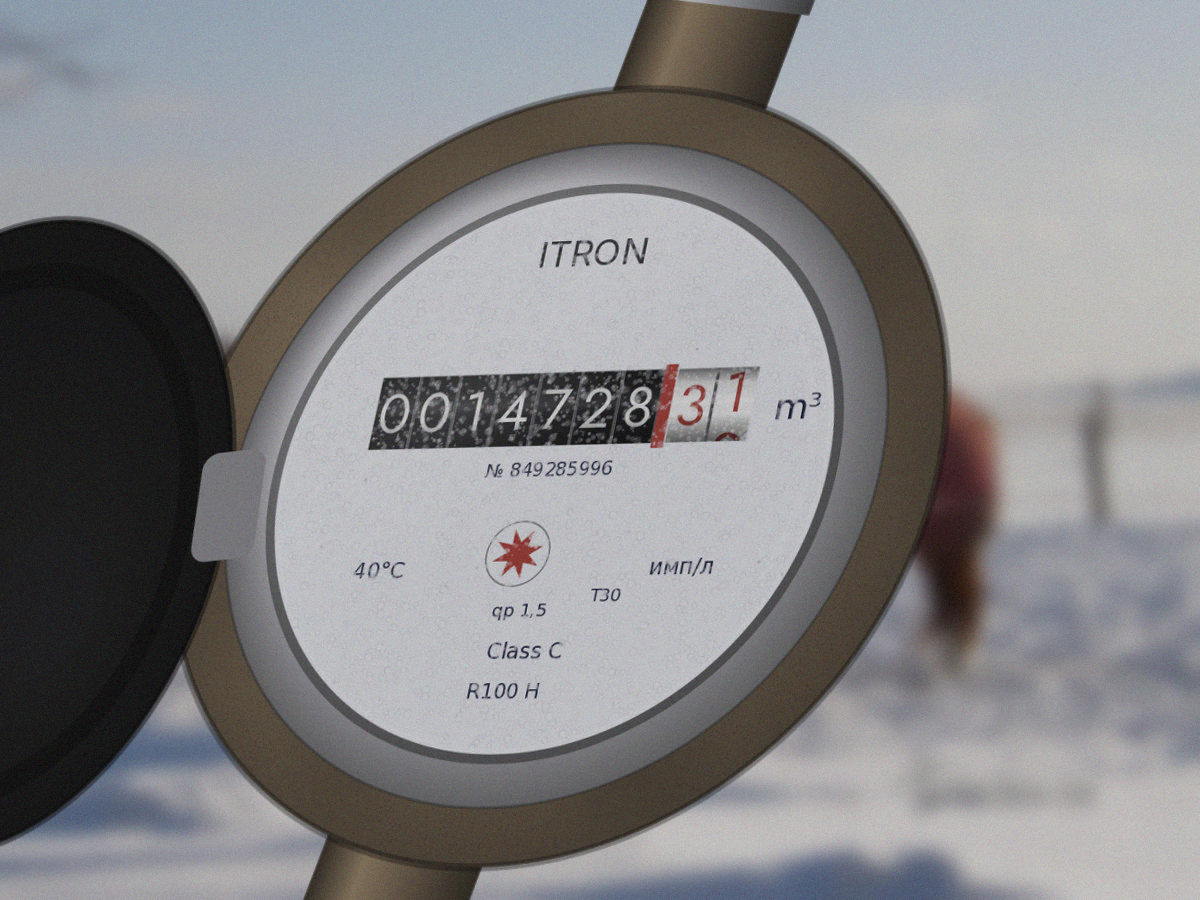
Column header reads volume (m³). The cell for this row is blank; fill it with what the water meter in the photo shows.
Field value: 14728.31 m³
